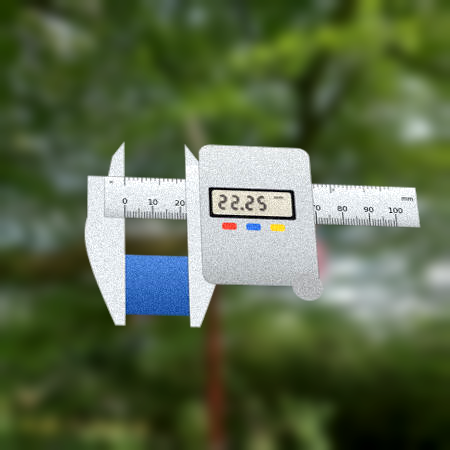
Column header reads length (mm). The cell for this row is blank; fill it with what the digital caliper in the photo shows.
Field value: 22.25 mm
